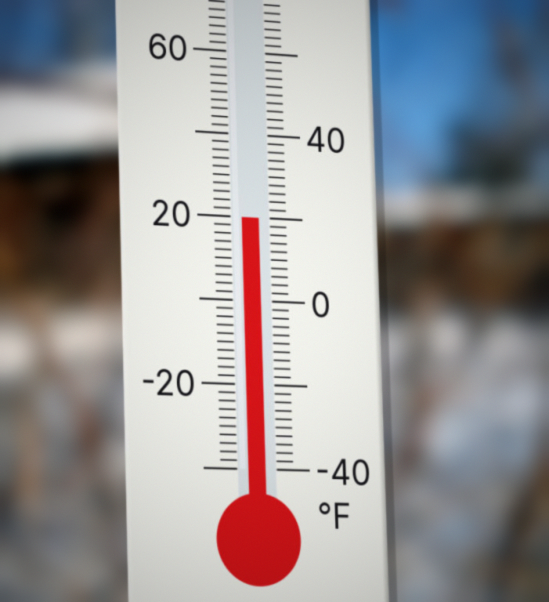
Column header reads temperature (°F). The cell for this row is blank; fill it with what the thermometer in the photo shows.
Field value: 20 °F
